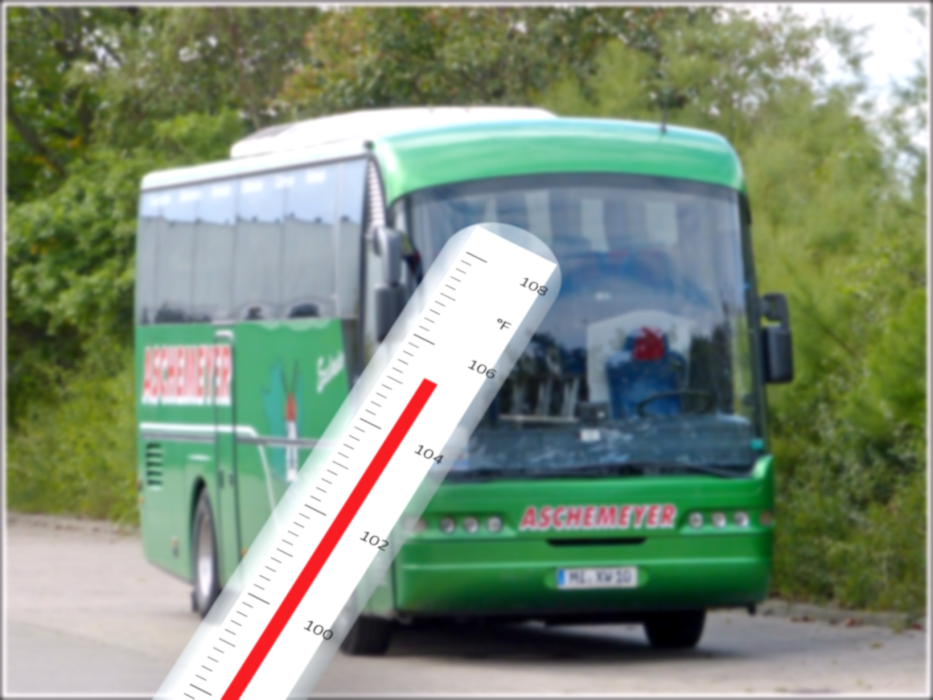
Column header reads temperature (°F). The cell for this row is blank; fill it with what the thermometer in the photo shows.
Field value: 105.3 °F
